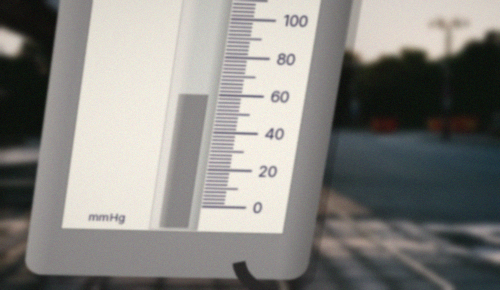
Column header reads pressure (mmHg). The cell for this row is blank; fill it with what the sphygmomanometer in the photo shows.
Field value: 60 mmHg
